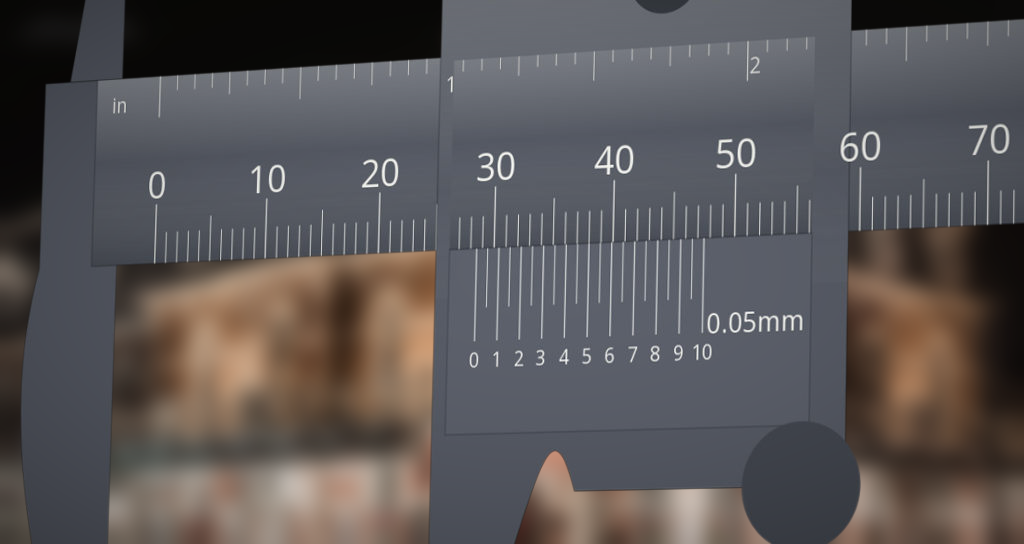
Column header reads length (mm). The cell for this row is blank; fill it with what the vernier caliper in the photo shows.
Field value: 28.5 mm
